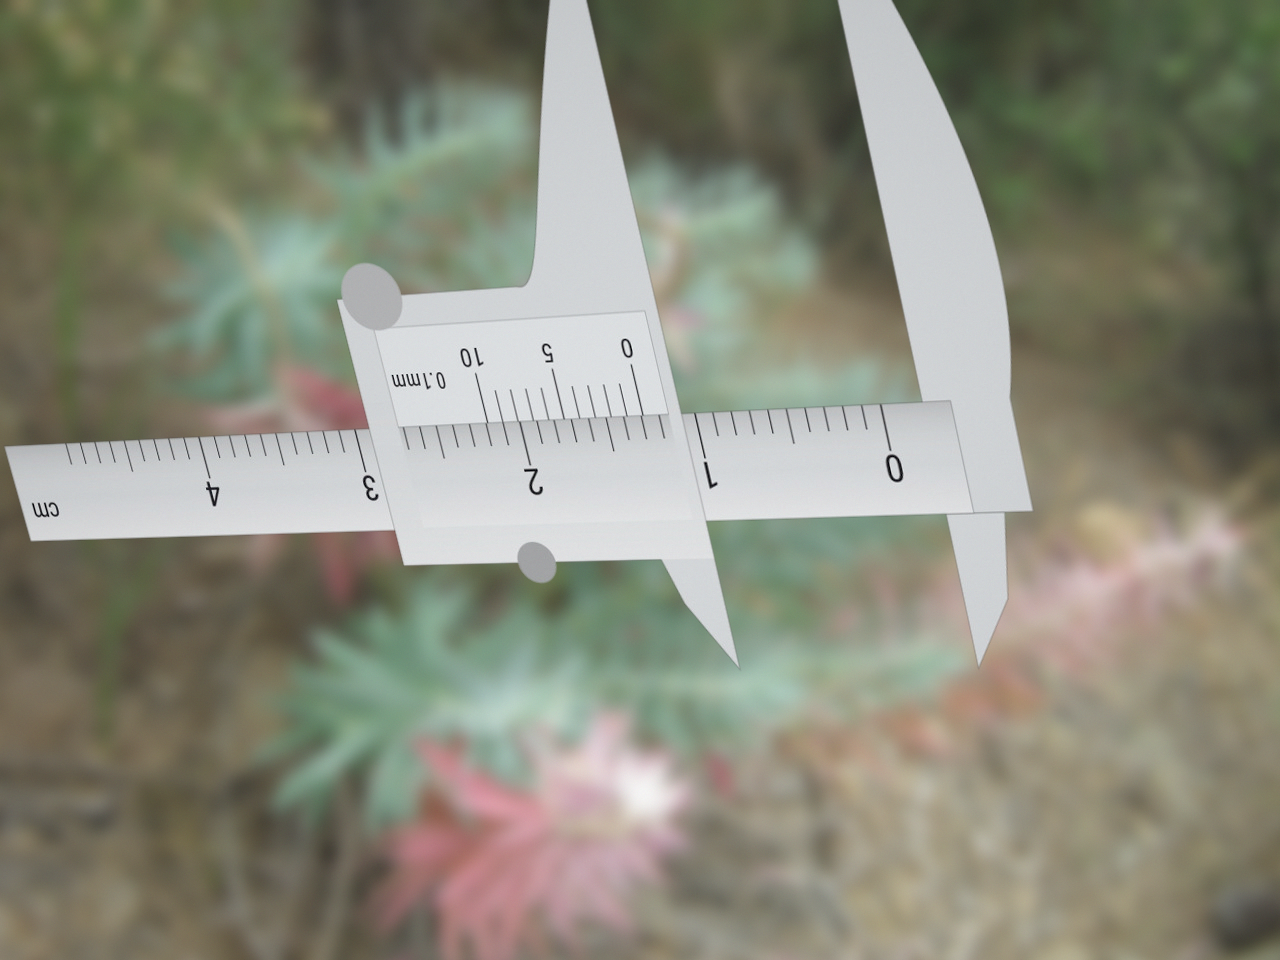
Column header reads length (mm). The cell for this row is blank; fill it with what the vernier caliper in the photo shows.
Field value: 12.9 mm
